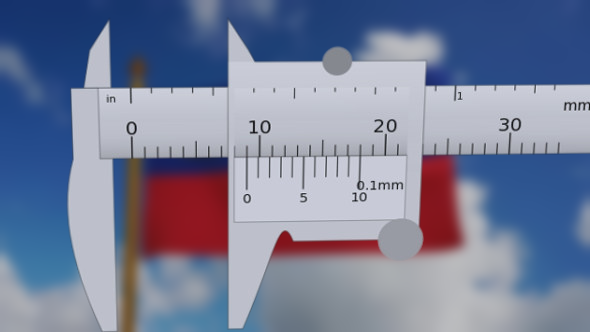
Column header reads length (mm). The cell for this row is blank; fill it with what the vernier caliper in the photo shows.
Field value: 9.0 mm
